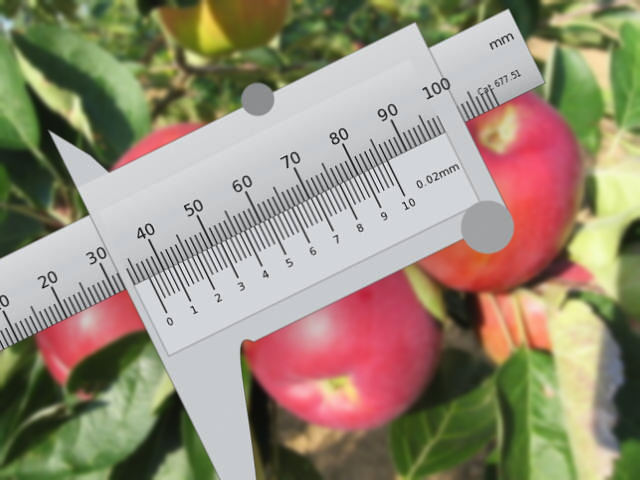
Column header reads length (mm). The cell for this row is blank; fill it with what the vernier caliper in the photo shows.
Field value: 37.0 mm
